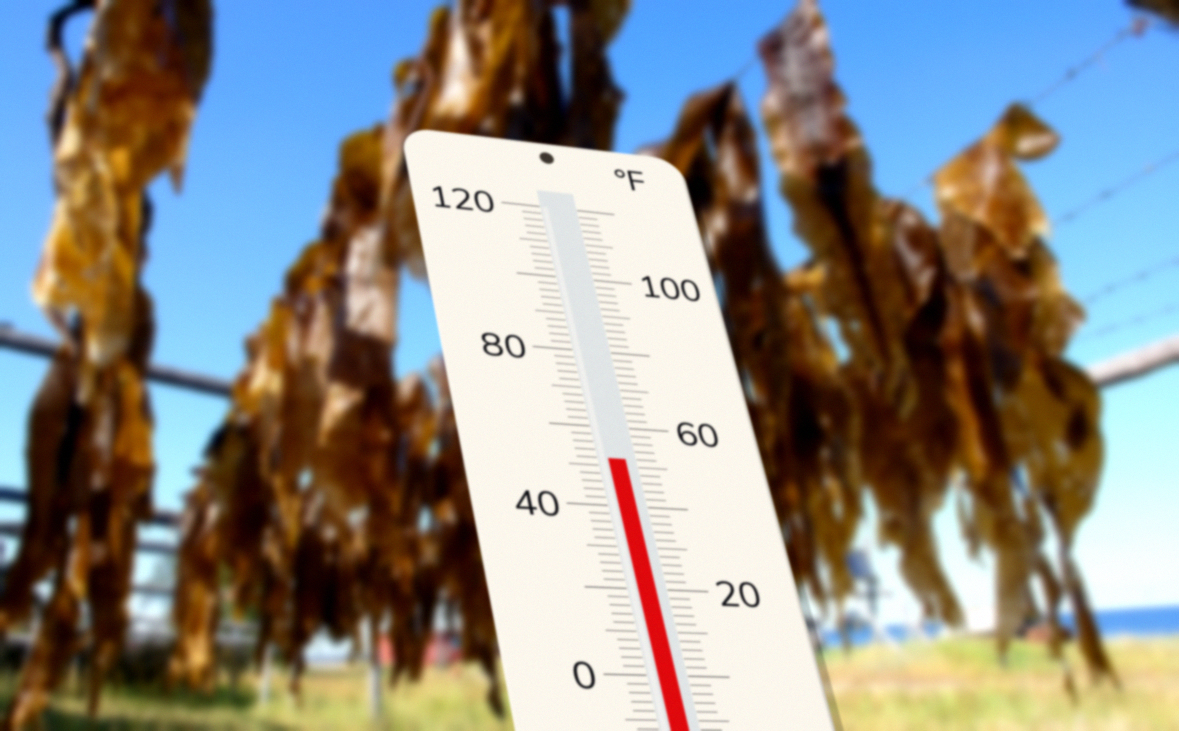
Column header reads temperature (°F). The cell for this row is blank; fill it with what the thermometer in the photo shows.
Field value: 52 °F
